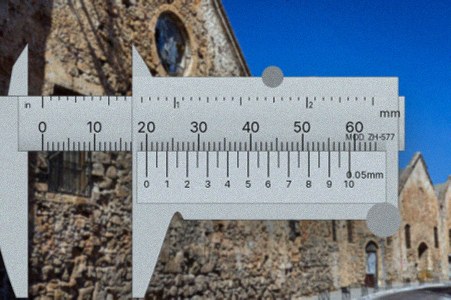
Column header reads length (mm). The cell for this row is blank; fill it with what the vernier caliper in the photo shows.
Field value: 20.0 mm
